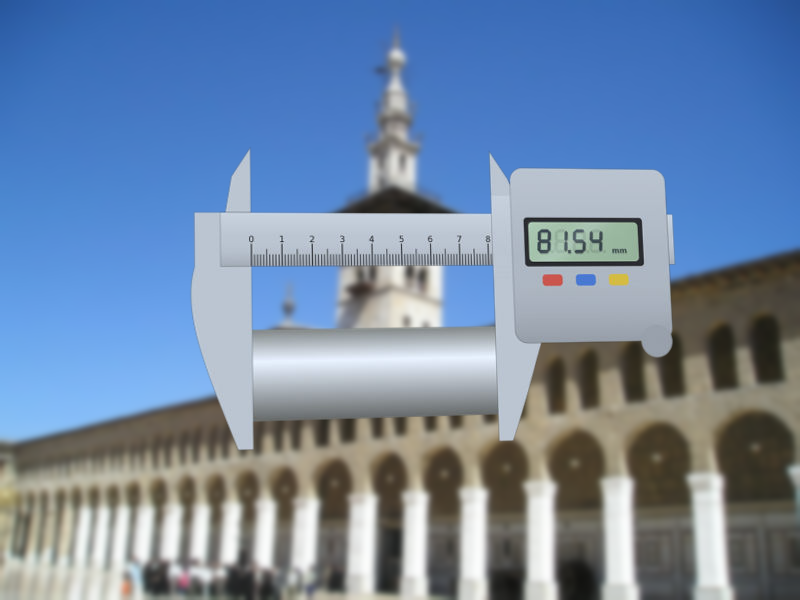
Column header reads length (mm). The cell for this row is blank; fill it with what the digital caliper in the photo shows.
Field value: 81.54 mm
